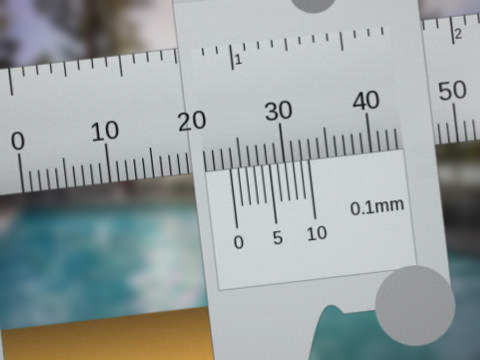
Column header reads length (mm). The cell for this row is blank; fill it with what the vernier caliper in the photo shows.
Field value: 23.8 mm
